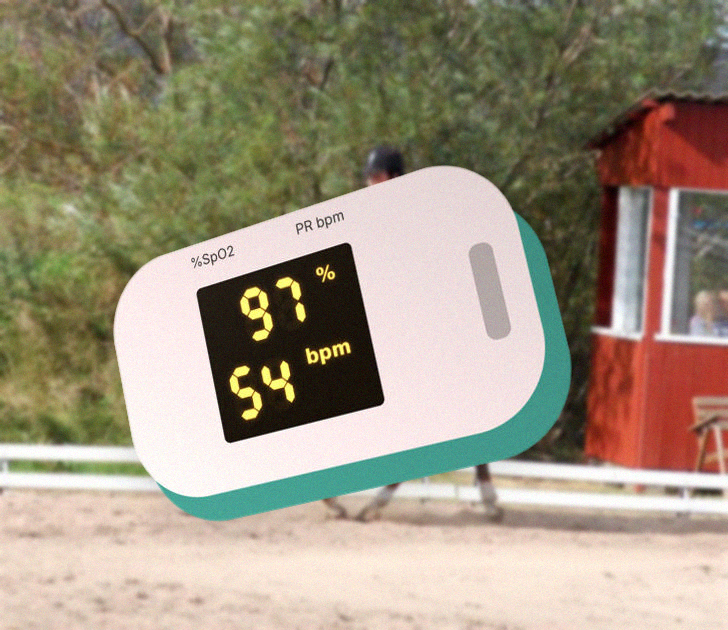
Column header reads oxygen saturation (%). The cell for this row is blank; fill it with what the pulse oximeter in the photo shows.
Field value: 97 %
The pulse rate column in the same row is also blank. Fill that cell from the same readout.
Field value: 54 bpm
